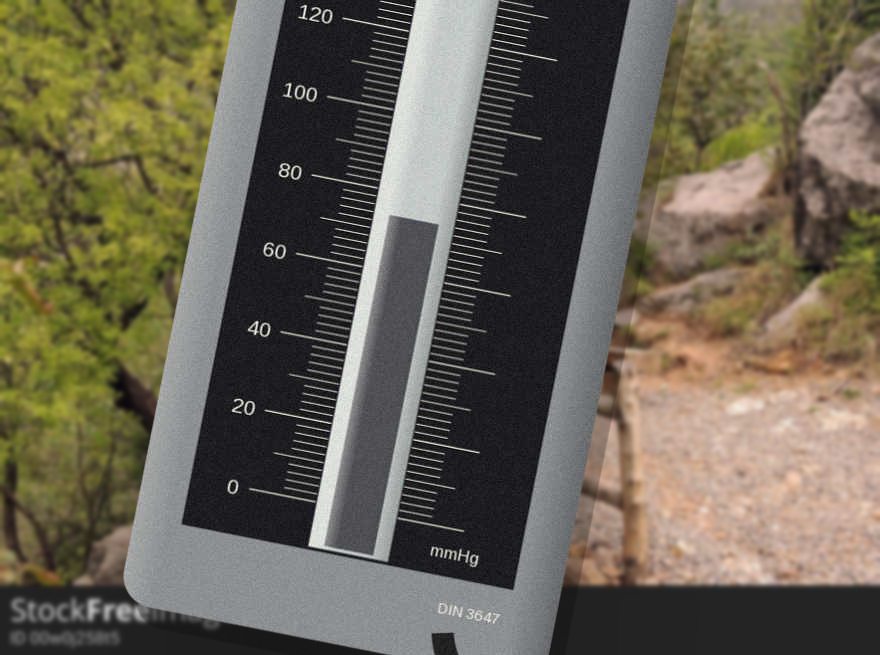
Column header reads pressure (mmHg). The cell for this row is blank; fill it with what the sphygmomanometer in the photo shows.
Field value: 74 mmHg
